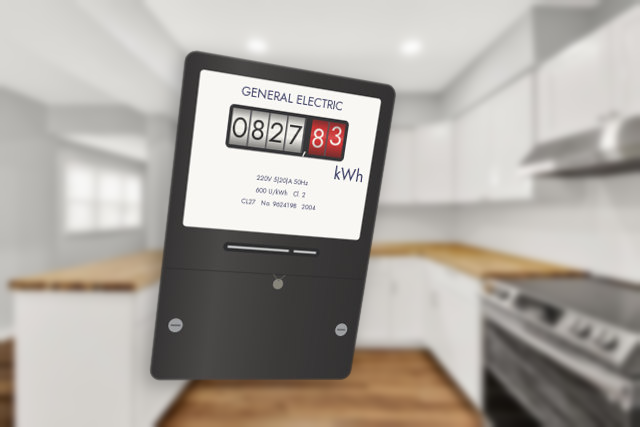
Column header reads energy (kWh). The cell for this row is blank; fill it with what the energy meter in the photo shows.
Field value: 827.83 kWh
